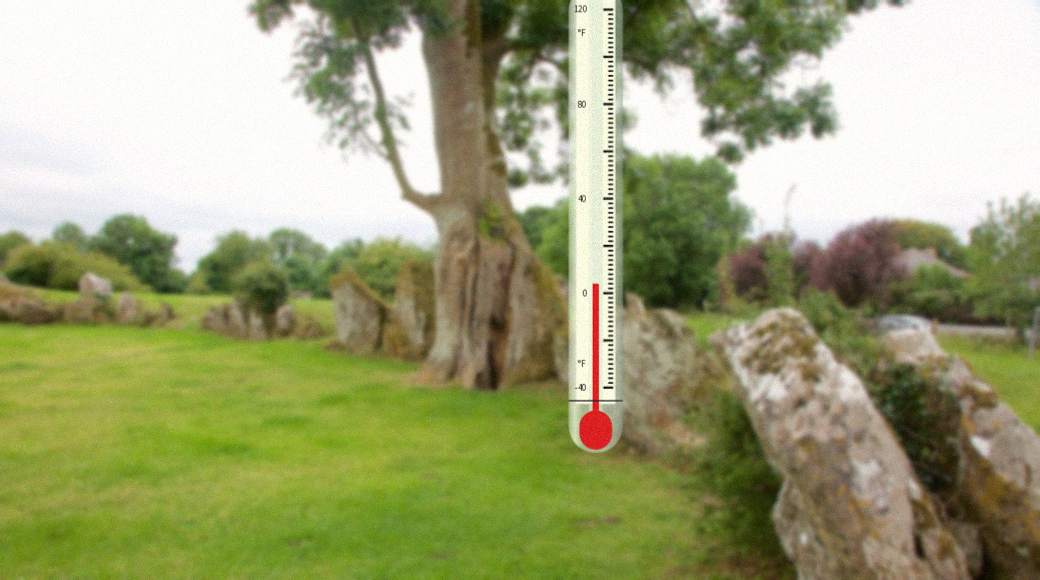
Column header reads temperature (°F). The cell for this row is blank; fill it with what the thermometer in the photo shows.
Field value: 4 °F
